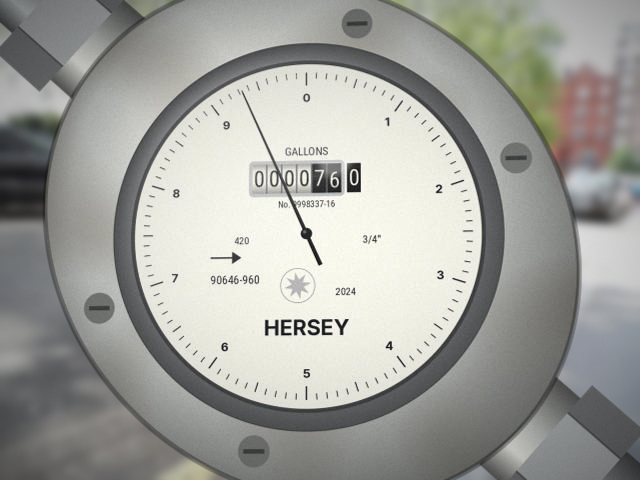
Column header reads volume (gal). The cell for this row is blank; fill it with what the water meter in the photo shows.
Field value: 759.3 gal
